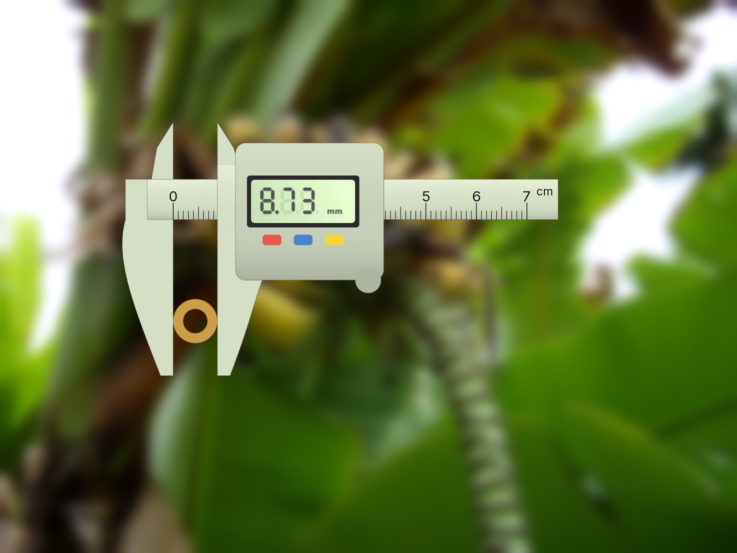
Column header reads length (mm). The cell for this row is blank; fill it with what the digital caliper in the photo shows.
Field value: 8.73 mm
